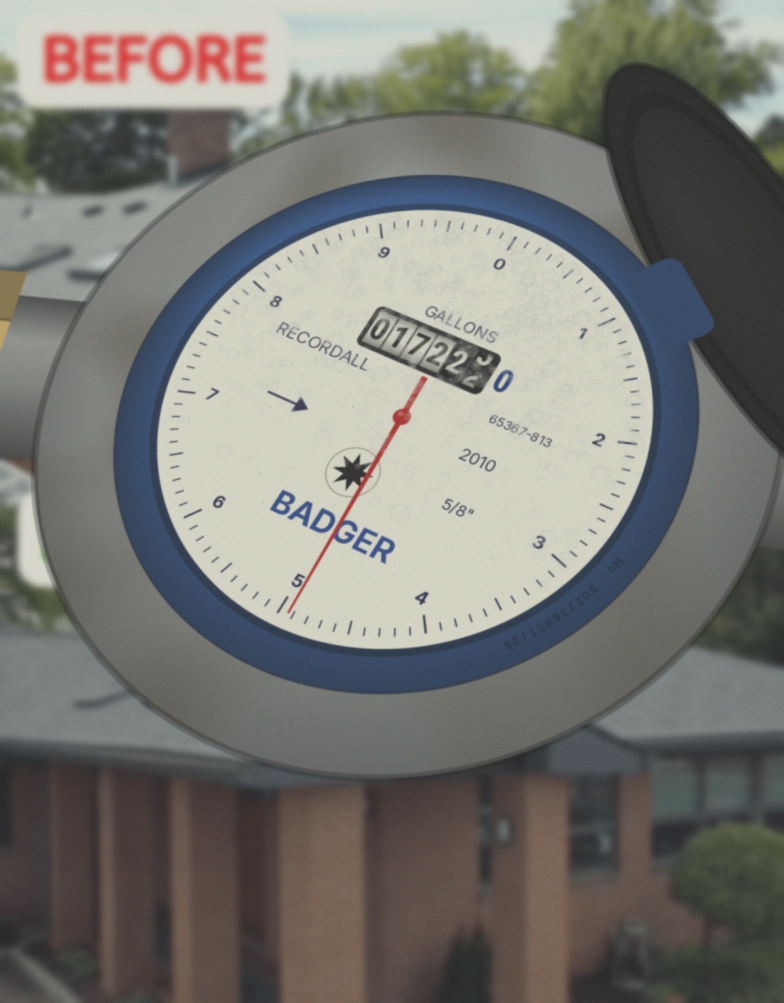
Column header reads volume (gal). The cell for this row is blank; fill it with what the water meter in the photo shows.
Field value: 172254.9 gal
